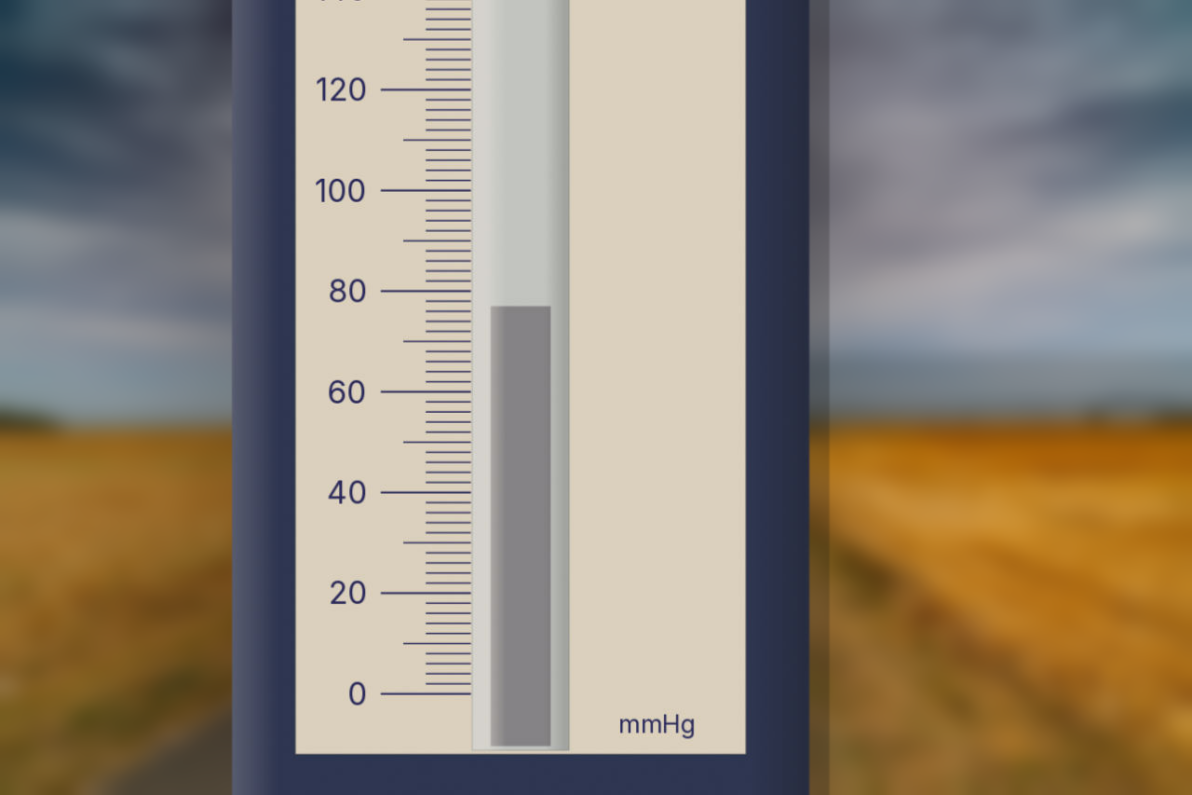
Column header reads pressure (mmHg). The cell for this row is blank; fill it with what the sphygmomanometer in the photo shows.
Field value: 77 mmHg
